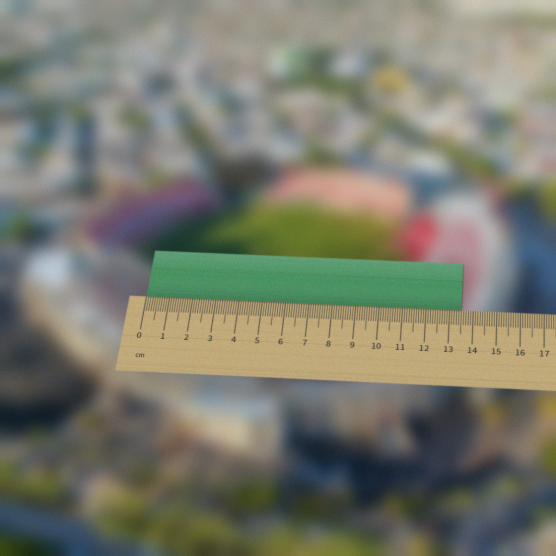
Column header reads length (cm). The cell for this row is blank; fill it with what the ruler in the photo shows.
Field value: 13.5 cm
